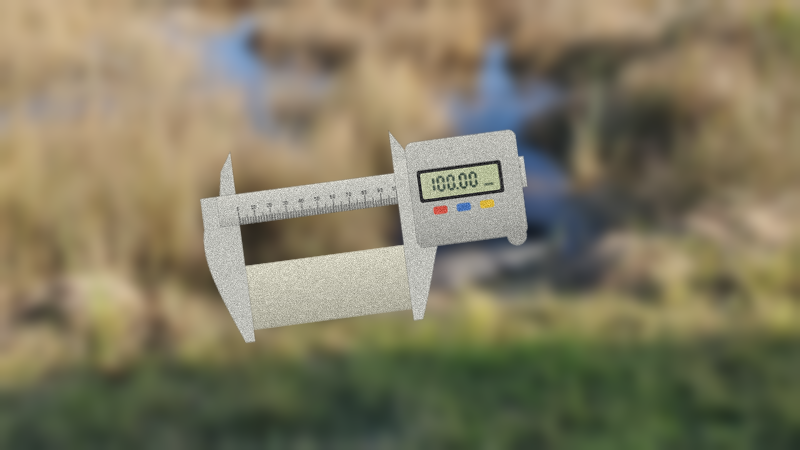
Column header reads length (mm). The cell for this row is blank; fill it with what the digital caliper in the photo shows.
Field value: 100.00 mm
